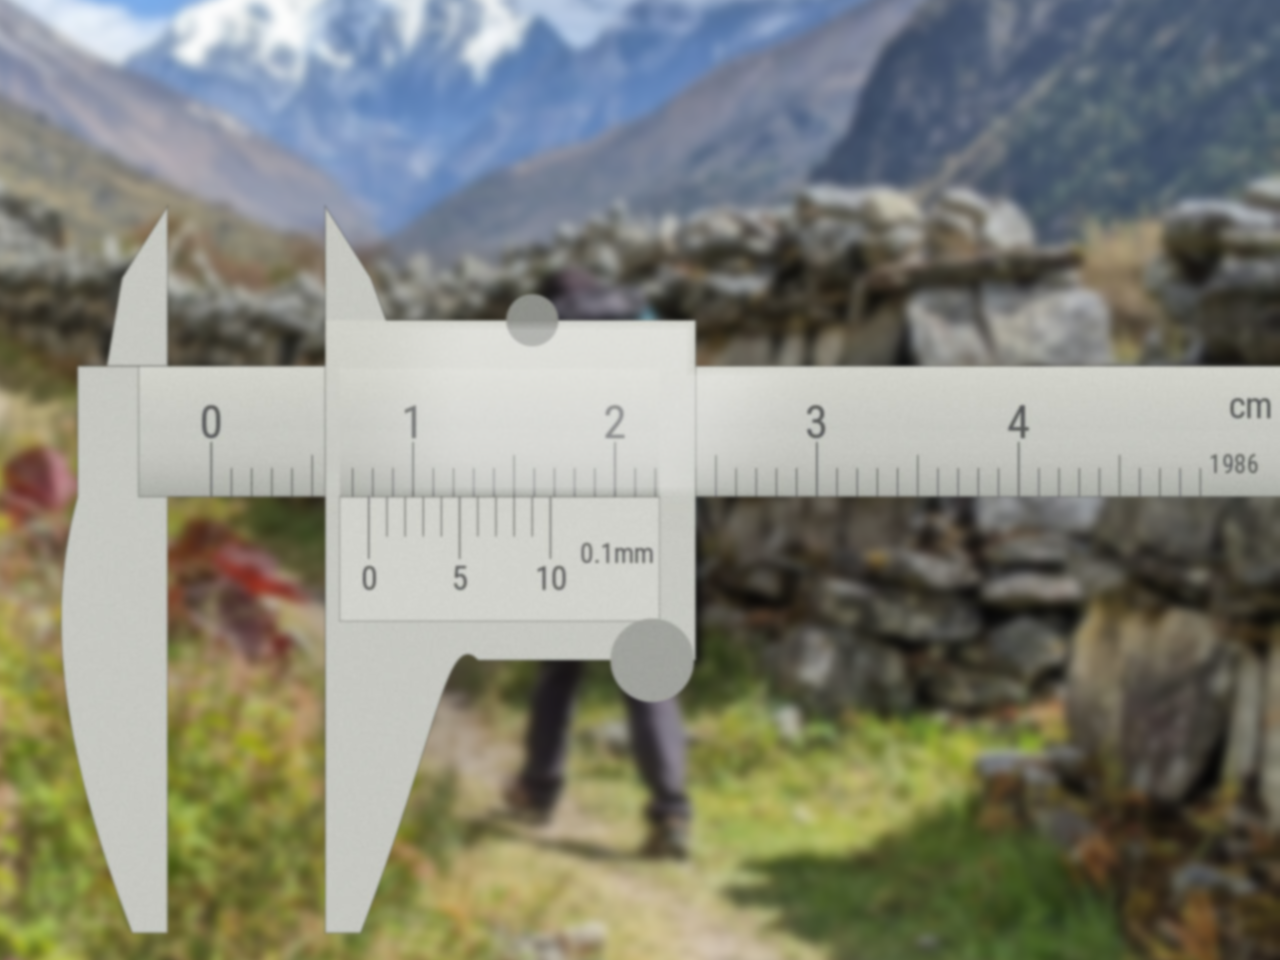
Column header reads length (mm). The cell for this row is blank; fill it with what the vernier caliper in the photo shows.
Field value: 7.8 mm
